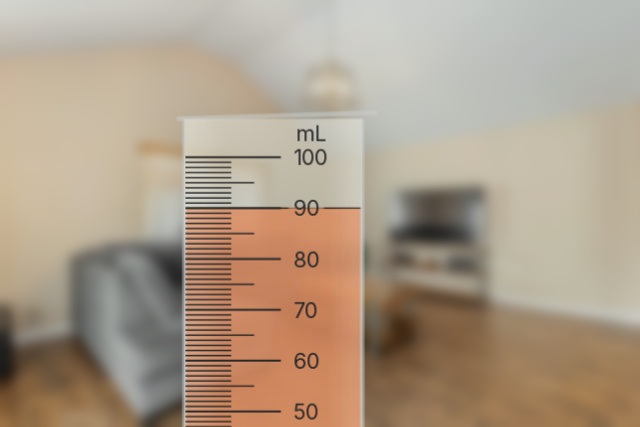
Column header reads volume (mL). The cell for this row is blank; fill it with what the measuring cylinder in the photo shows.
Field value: 90 mL
